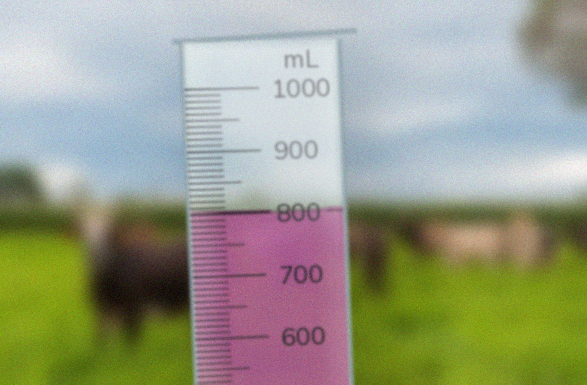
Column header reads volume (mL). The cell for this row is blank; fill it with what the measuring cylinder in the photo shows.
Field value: 800 mL
